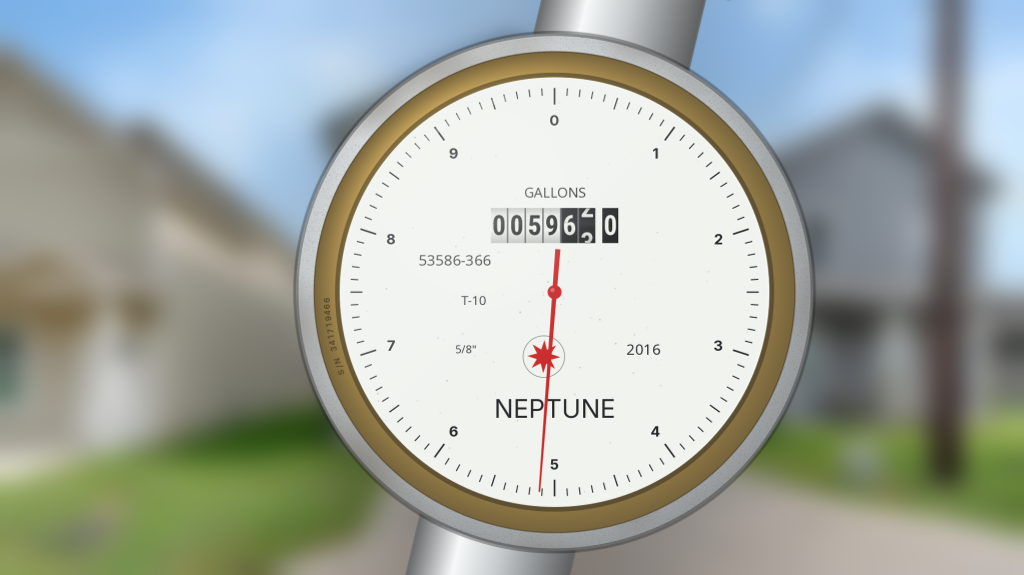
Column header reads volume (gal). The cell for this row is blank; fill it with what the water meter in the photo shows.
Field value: 59625.1 gal
